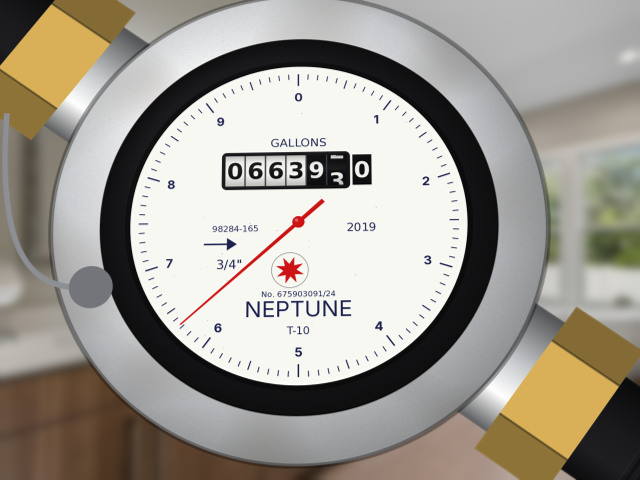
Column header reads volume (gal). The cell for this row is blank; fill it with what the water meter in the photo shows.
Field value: 663926.3 gal
